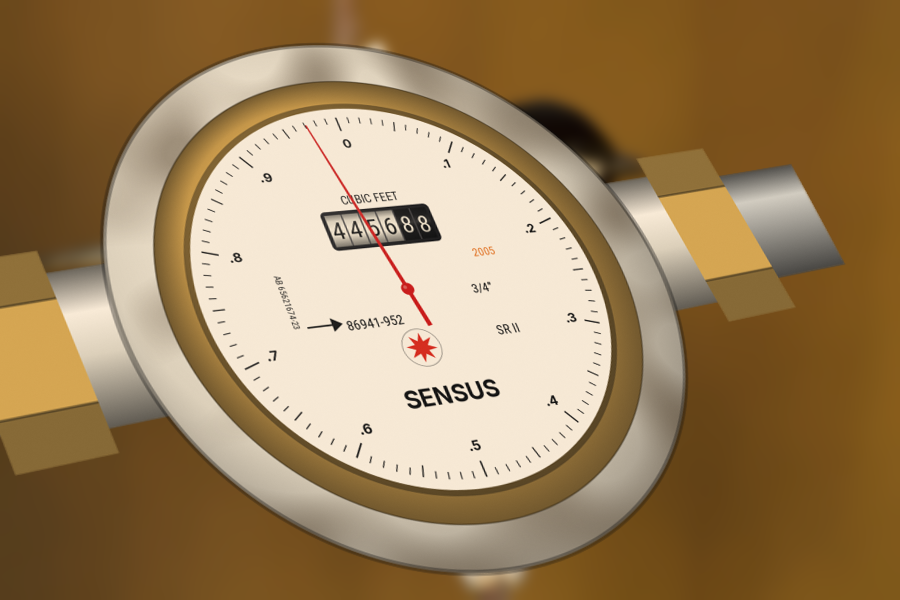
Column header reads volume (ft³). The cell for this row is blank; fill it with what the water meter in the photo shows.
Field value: 445687.97 ft³
